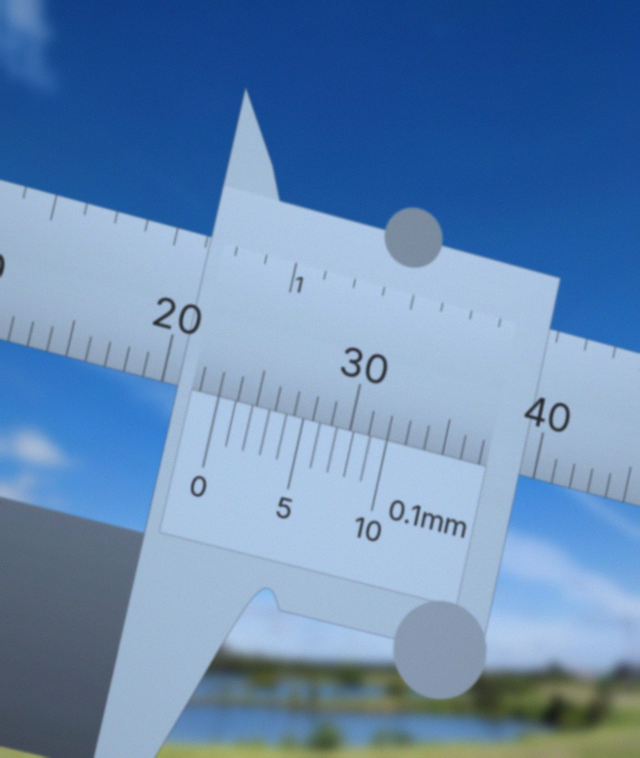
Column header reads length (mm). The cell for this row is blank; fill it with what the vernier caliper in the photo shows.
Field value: 23.0 mm
